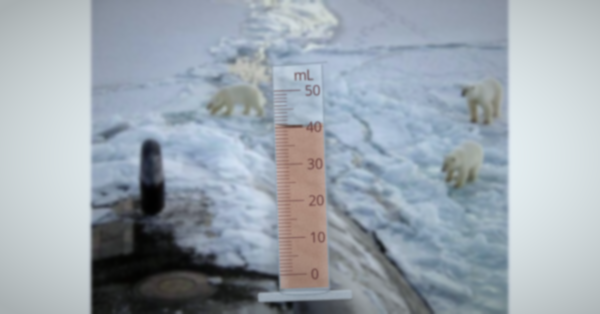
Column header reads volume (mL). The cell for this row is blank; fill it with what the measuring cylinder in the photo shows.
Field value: 40 mL
